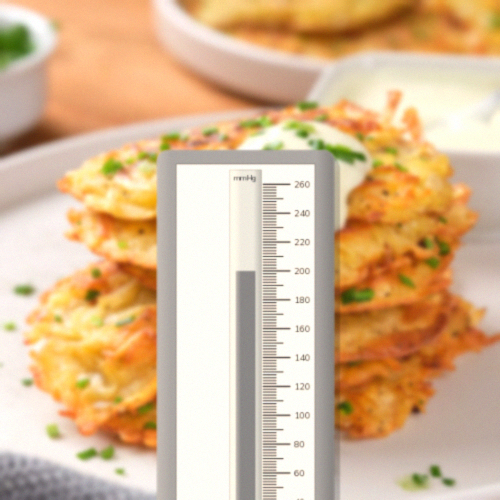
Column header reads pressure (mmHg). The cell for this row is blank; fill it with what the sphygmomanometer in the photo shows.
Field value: 200 mmHg
